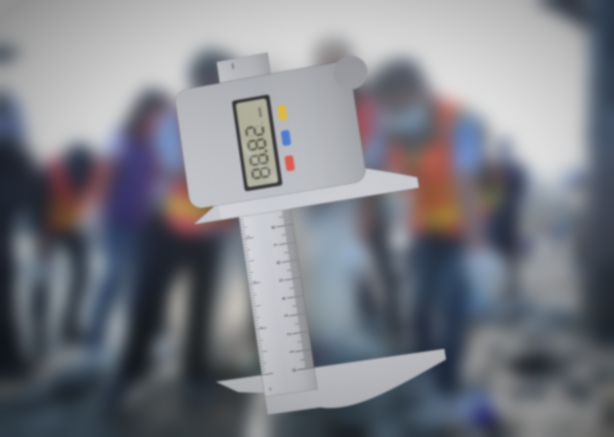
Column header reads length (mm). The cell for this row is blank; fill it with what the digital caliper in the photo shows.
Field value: 88.82 mm
